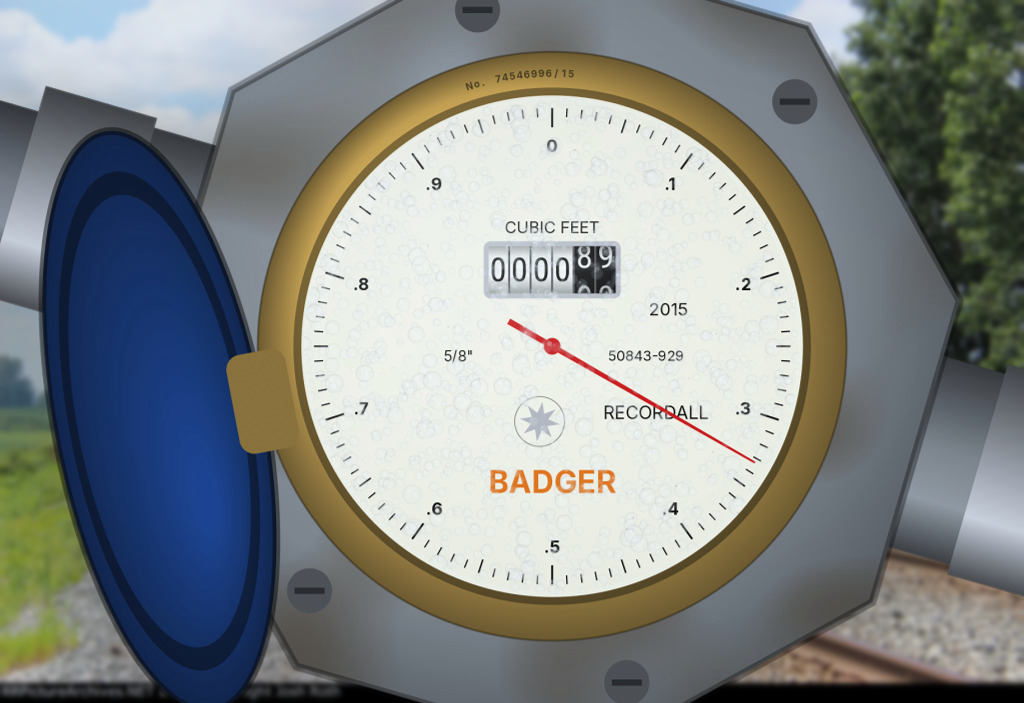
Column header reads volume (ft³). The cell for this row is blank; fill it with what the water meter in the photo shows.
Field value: 89.33 ft³
